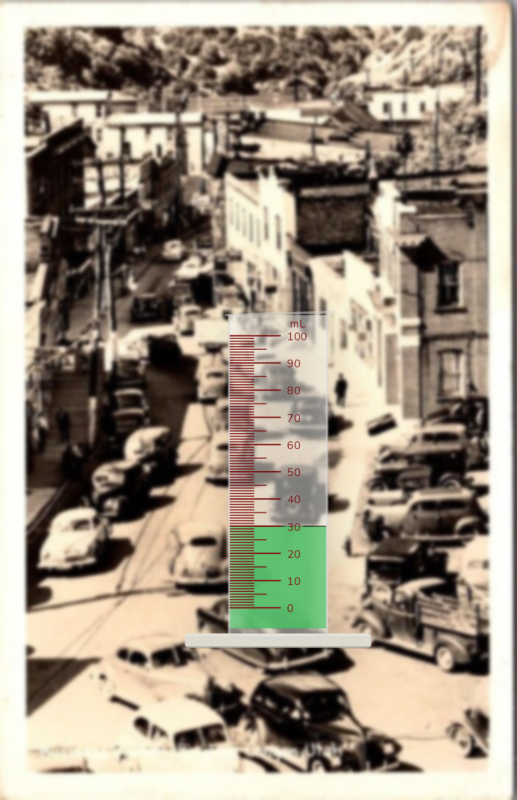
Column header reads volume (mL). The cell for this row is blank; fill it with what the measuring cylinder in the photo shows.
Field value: 30 mL
